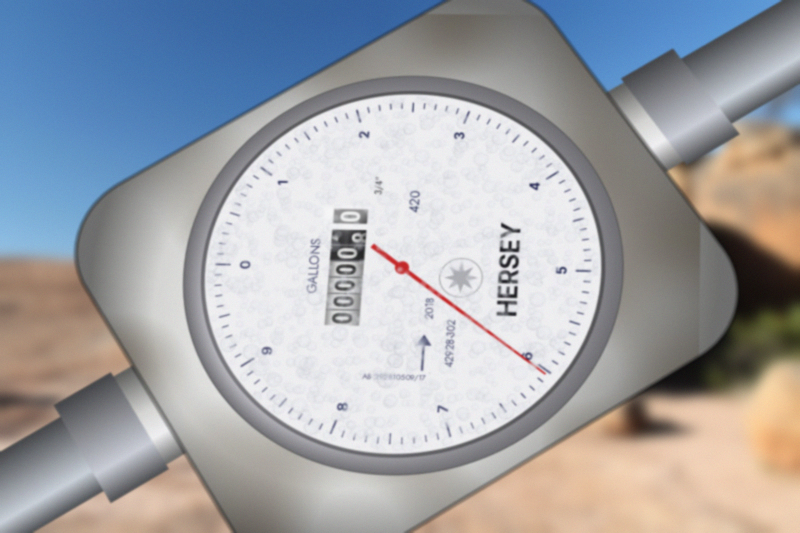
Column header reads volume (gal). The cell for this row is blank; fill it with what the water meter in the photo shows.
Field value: 76.0 gal
